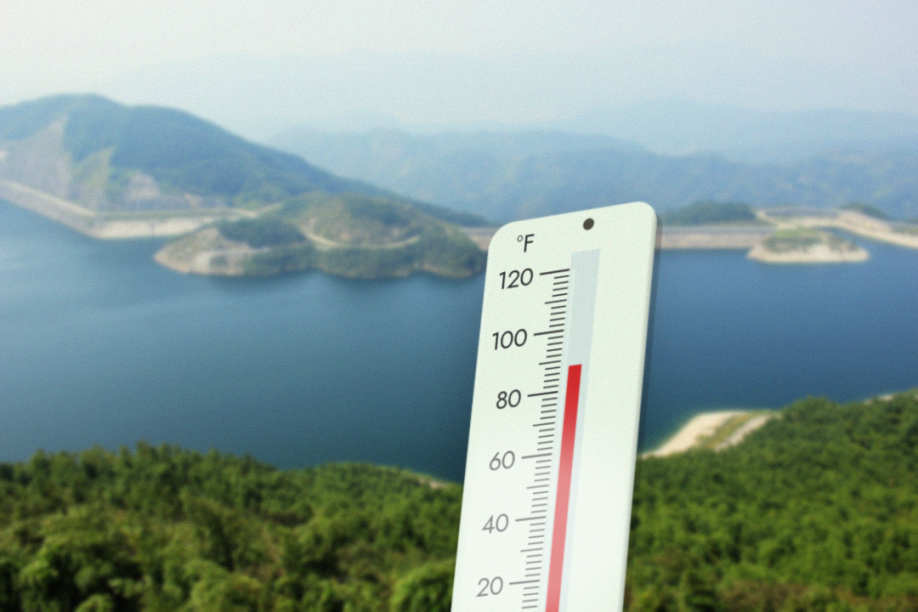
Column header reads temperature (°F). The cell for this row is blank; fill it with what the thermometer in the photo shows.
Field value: 88 °F
